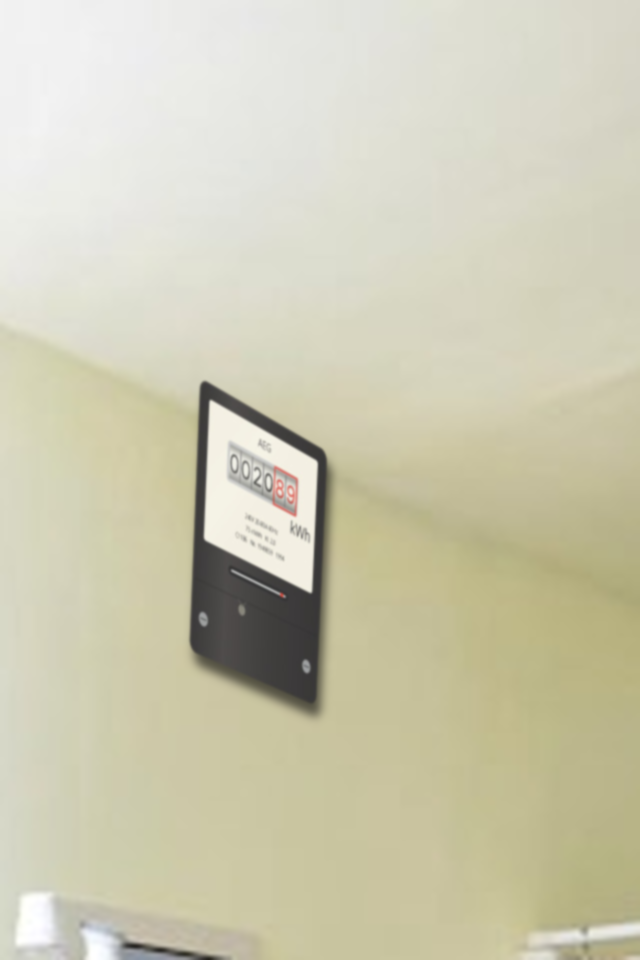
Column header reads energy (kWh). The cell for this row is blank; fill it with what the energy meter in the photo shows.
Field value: 20.89 kWh
